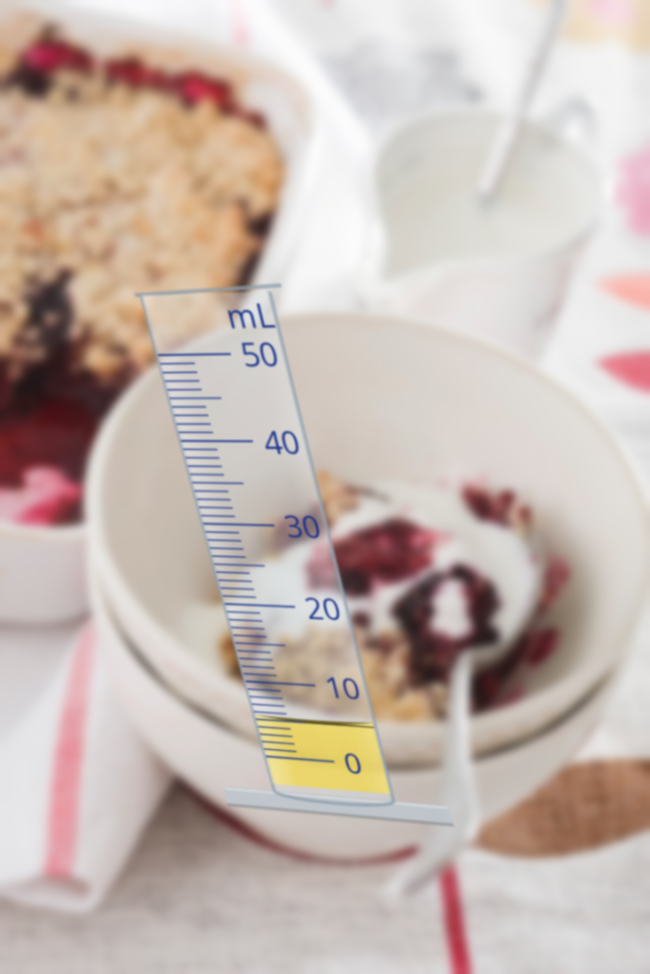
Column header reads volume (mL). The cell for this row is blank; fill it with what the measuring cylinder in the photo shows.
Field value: 5 mL
